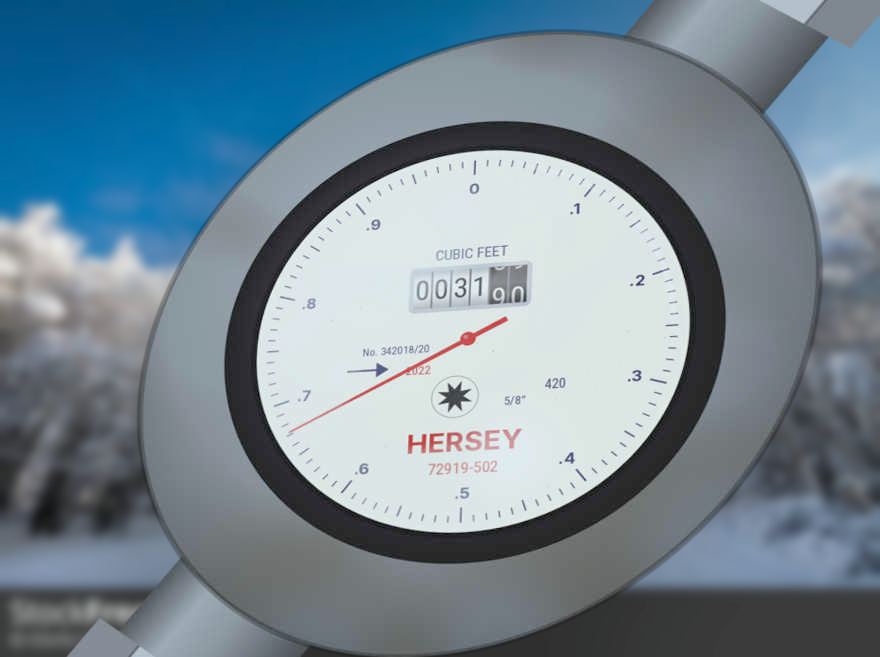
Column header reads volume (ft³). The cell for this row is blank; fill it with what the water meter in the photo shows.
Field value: 3189.67 ft³
